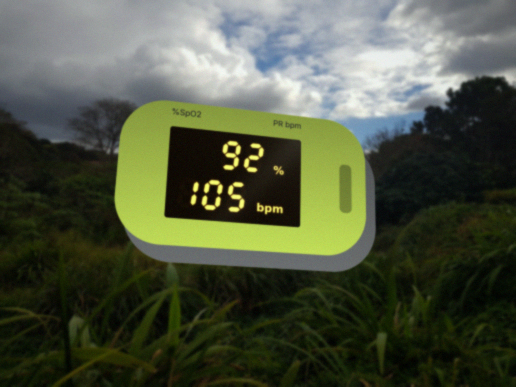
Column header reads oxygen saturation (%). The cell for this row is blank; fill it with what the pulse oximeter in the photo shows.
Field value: 92 %
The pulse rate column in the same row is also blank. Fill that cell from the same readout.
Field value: 105 bpm
